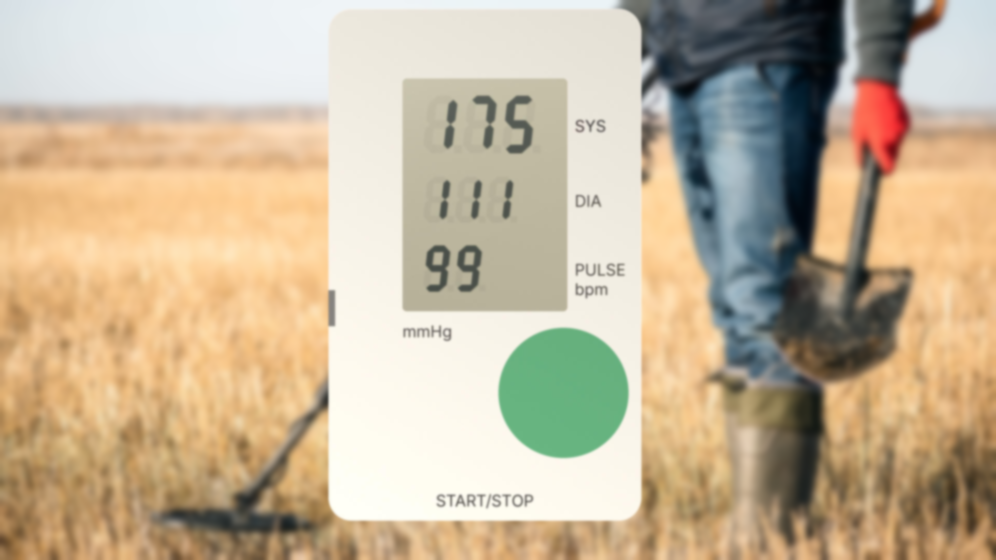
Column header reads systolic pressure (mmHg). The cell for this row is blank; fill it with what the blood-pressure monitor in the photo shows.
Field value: 175 mmHg
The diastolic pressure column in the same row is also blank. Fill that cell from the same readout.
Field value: 111 mmHg
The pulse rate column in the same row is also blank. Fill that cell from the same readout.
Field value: 99 bpm
